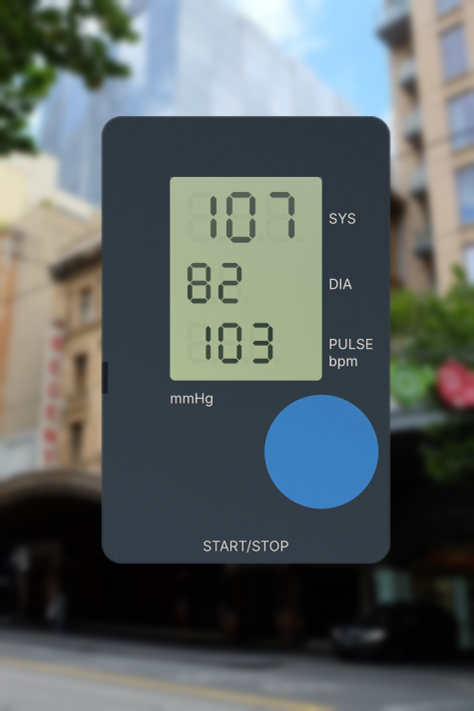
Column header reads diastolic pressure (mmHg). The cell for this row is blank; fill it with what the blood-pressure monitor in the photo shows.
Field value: 82 mmHg
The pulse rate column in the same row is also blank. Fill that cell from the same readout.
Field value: 103 bpm
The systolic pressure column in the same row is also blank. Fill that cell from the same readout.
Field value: 107 mmHg
